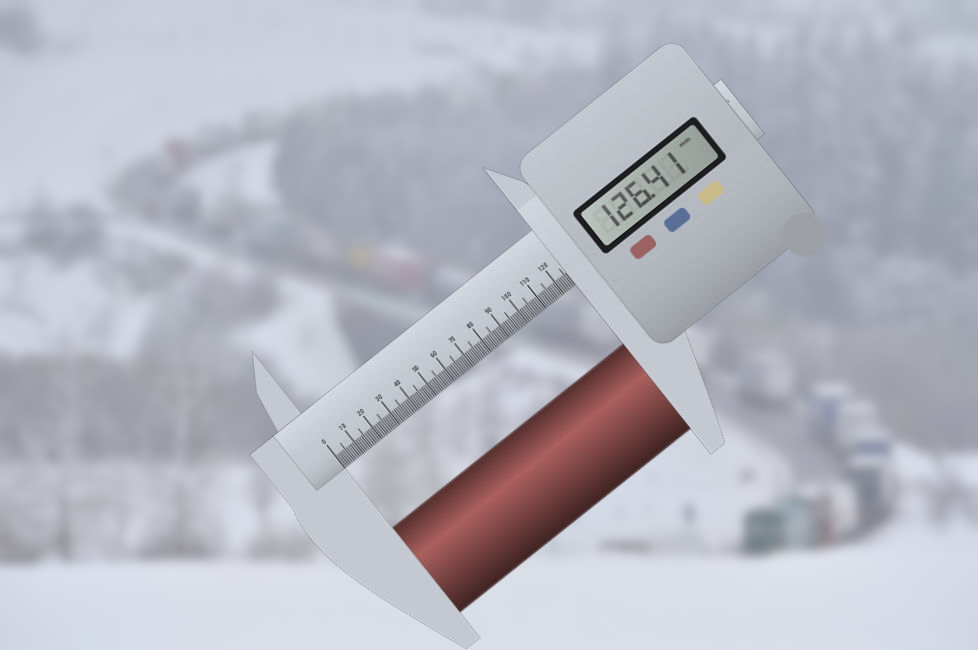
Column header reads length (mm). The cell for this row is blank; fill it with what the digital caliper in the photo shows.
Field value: 126.41 mm
